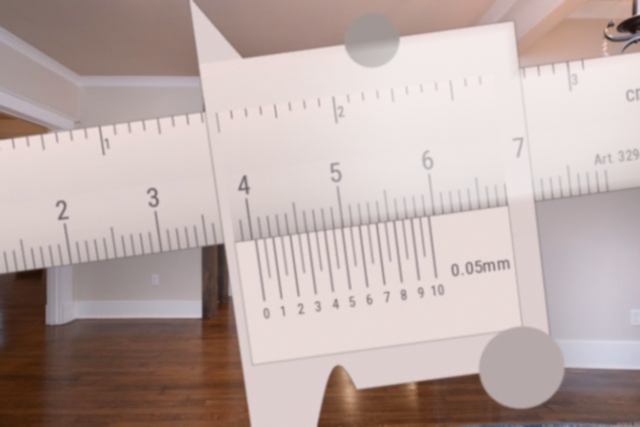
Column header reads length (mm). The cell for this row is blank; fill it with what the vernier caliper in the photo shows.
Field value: 40.4 mm
